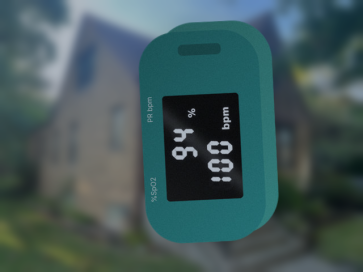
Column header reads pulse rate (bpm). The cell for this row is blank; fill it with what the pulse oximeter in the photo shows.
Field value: 100 bpm
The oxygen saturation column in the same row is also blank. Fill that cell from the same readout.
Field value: 94 %
